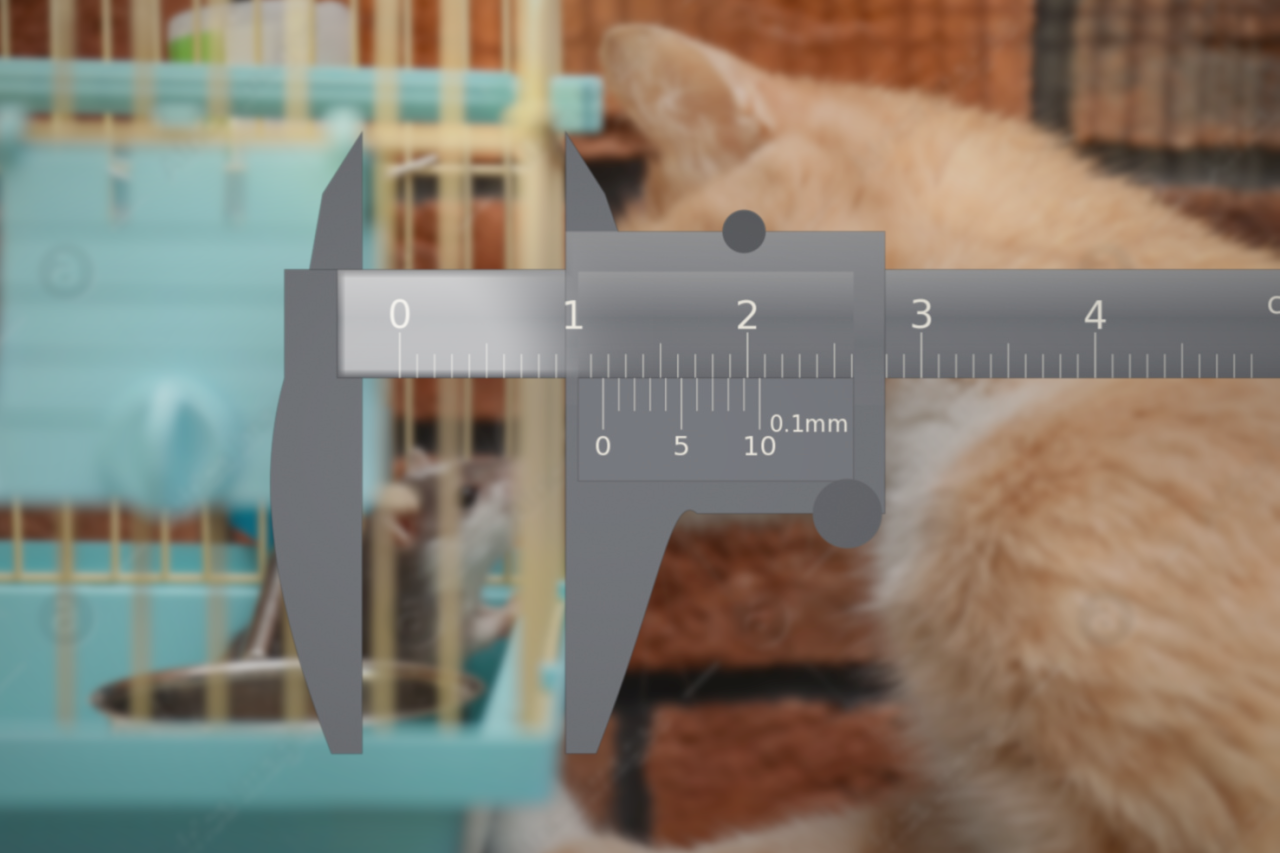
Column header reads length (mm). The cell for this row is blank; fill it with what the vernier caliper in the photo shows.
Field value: 11.7 mm
